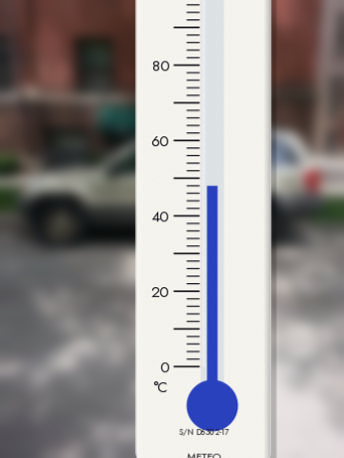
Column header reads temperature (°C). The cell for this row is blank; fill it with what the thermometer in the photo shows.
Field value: 48 °C
